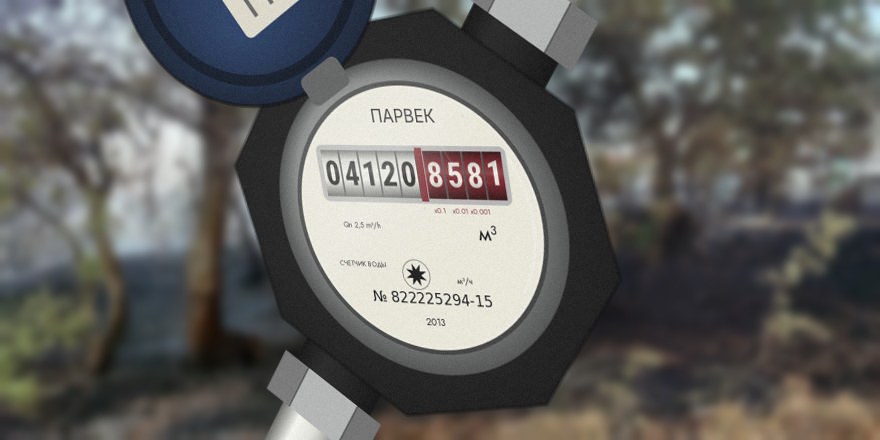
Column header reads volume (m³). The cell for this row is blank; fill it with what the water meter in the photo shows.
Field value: 4120.8581 m³
